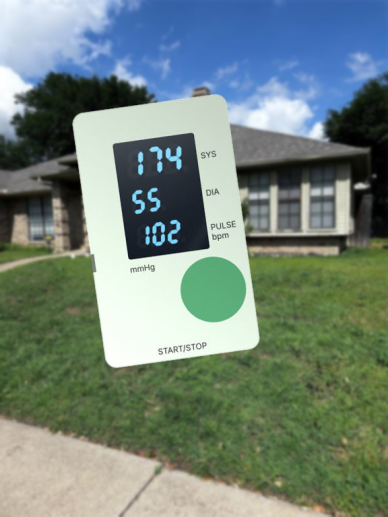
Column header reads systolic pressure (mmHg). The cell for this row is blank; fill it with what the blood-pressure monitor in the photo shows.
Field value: 174 mmHg
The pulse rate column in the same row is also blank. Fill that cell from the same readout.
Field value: 102 bpm
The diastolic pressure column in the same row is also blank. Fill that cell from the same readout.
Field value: 55 mmHg
